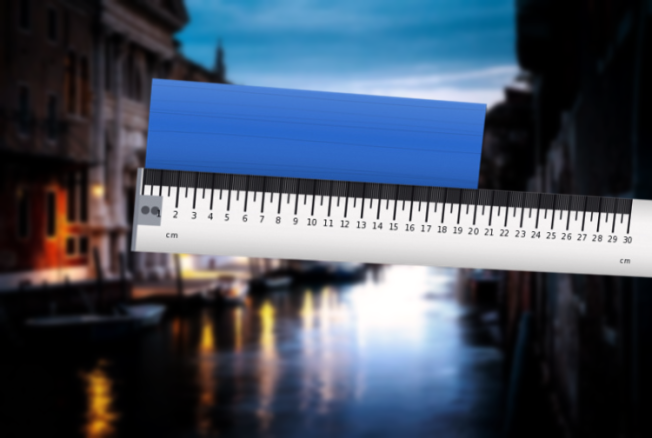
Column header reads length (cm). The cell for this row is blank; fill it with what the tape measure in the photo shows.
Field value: 20 cm
